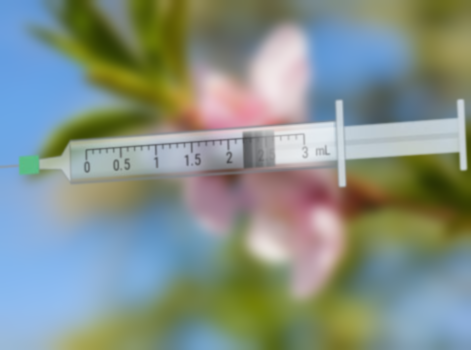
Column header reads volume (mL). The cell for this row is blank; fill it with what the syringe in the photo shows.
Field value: 2.2 mL
